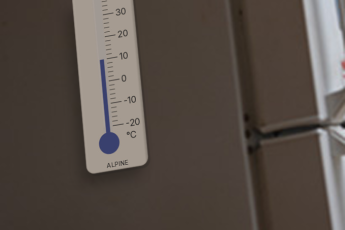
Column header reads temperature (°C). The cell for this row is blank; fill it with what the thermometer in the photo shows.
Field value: 10 °C
